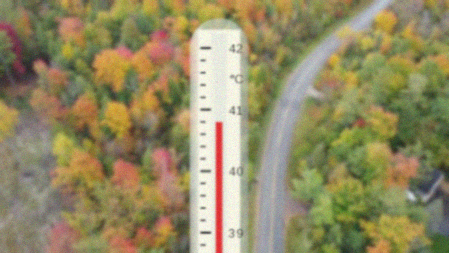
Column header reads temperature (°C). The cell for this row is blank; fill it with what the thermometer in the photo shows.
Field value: 40.8 °C
